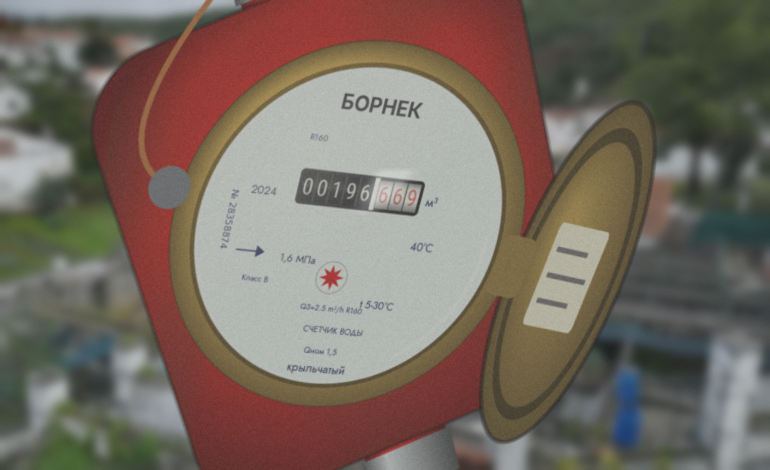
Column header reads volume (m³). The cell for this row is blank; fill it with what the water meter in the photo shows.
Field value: 196.669 m³
